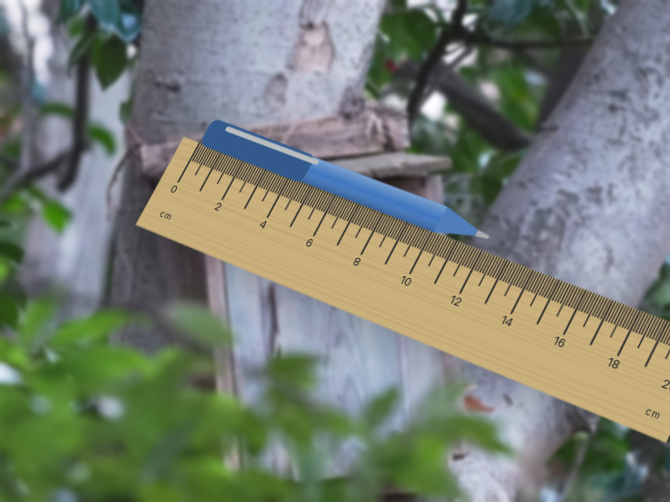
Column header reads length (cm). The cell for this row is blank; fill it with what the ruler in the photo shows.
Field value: 12 cm
